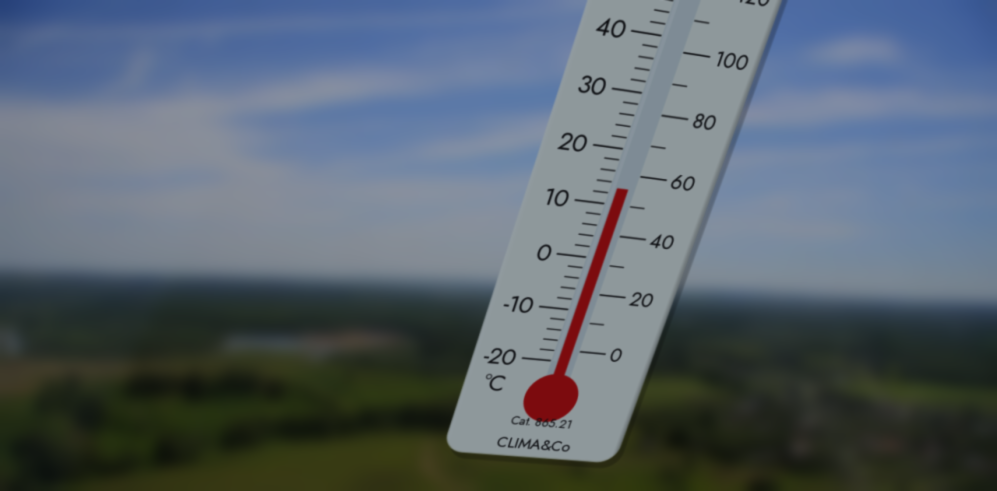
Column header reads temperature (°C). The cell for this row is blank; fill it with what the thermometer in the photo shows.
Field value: 13 °C
